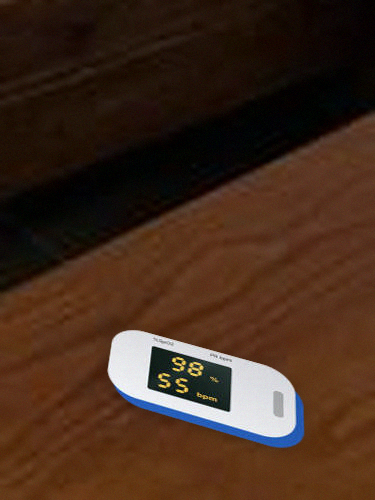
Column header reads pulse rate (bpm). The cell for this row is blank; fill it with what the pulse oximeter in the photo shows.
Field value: 55 bpm
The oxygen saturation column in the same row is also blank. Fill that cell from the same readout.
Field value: 98 %
